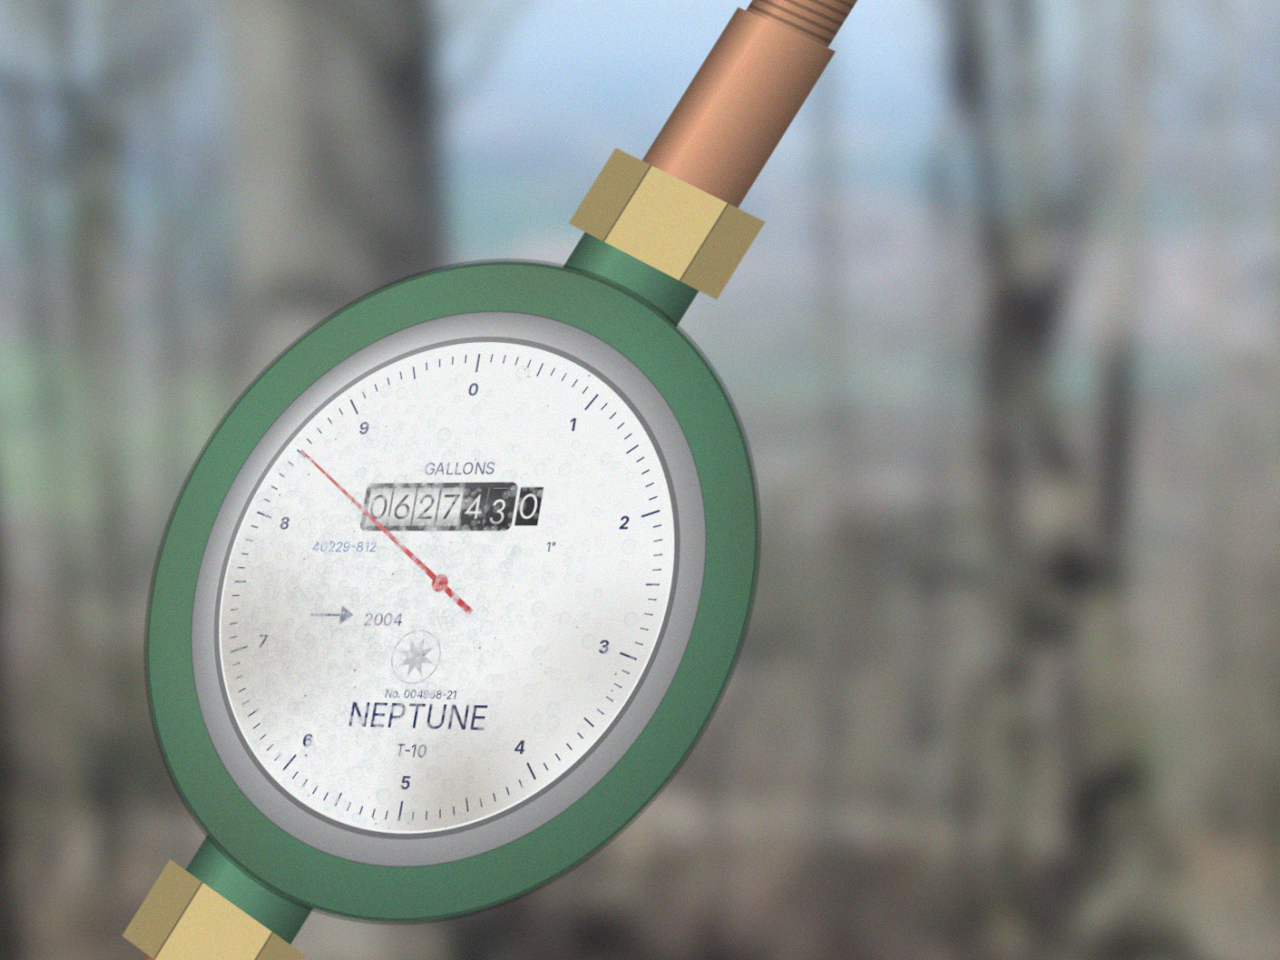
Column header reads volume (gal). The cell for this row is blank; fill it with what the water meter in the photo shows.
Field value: 627428.5 gal
